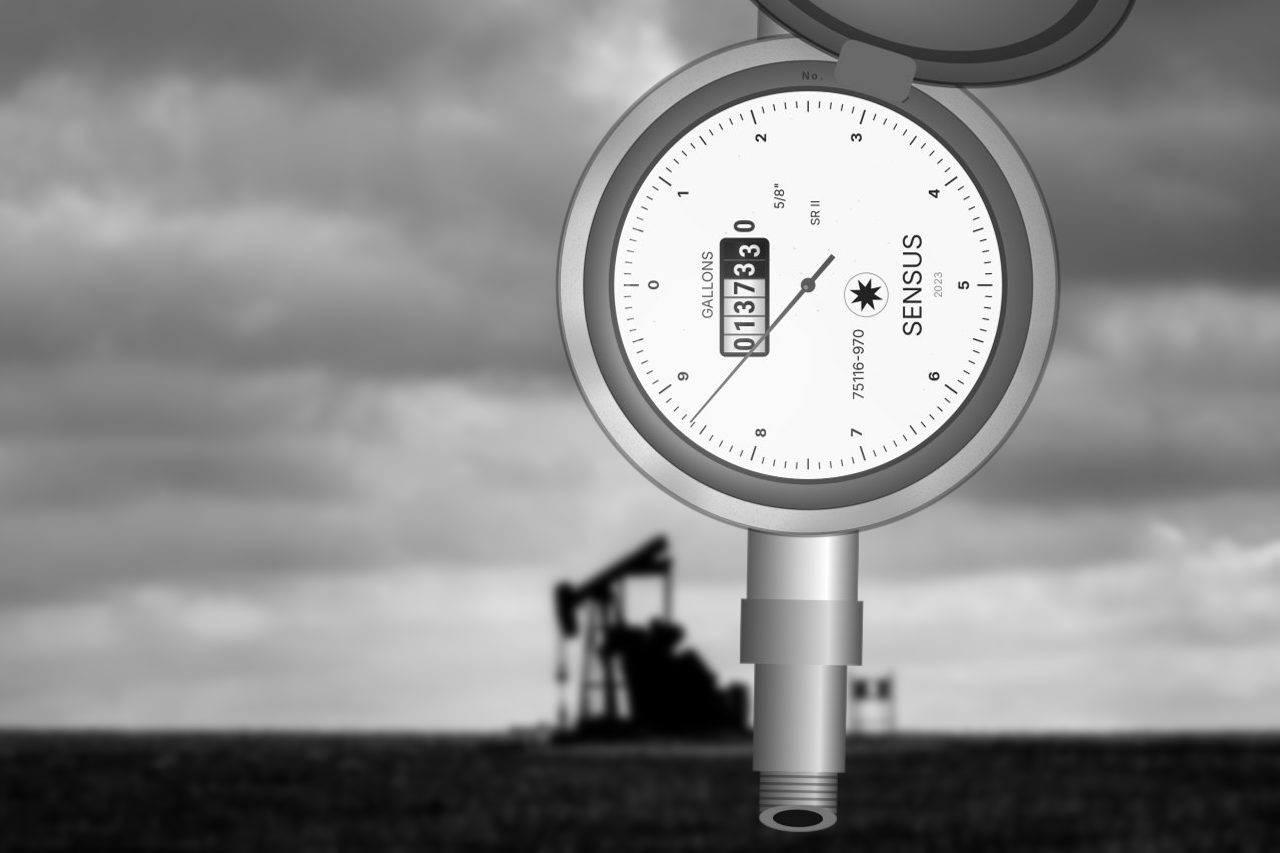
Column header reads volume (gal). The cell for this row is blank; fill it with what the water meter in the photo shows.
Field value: 137328.6 gal
